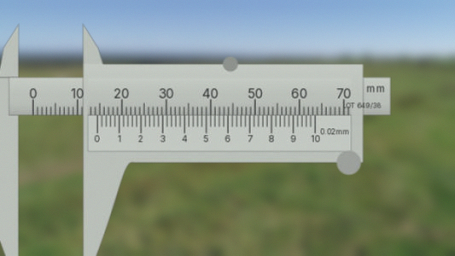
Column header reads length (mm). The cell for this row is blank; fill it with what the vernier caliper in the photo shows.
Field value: 14.5 mm
